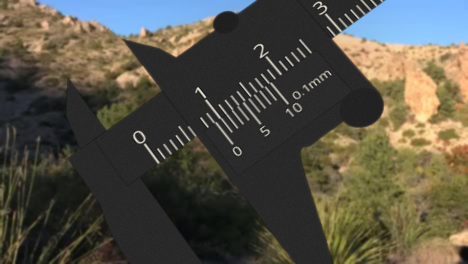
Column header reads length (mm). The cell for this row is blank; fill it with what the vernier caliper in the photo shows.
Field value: 9.2 mm
